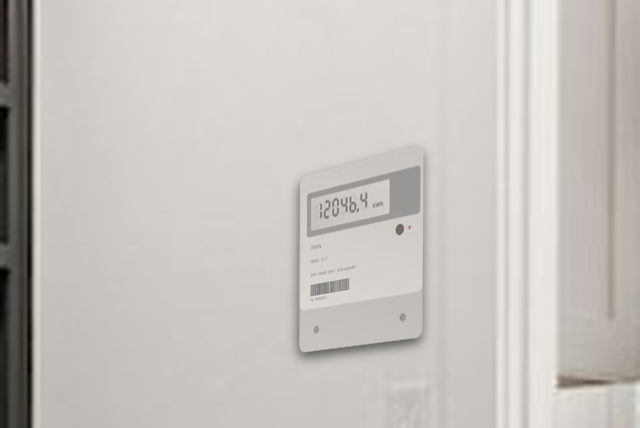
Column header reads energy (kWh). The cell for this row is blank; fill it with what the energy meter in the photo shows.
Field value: 12046.4 kWh
